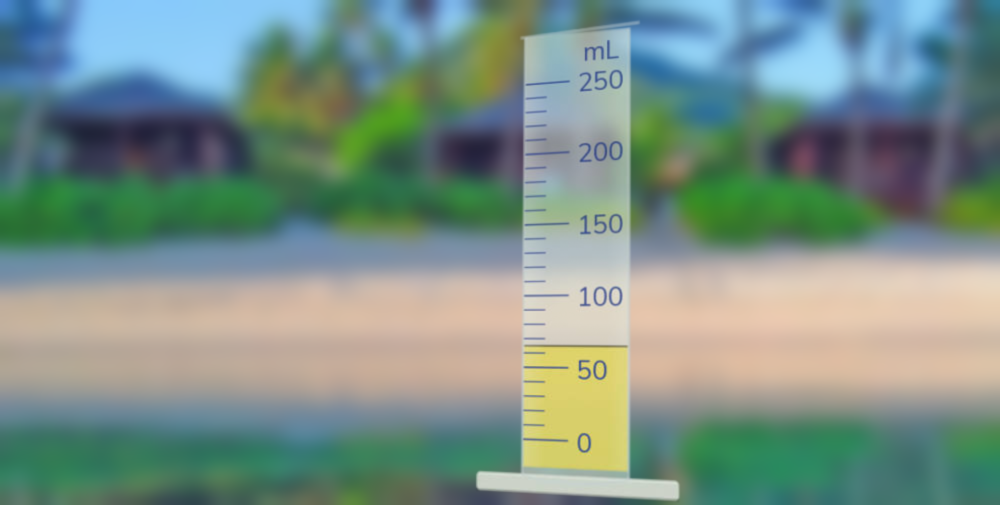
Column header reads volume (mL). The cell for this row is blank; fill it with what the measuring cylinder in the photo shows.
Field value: 65 mL
